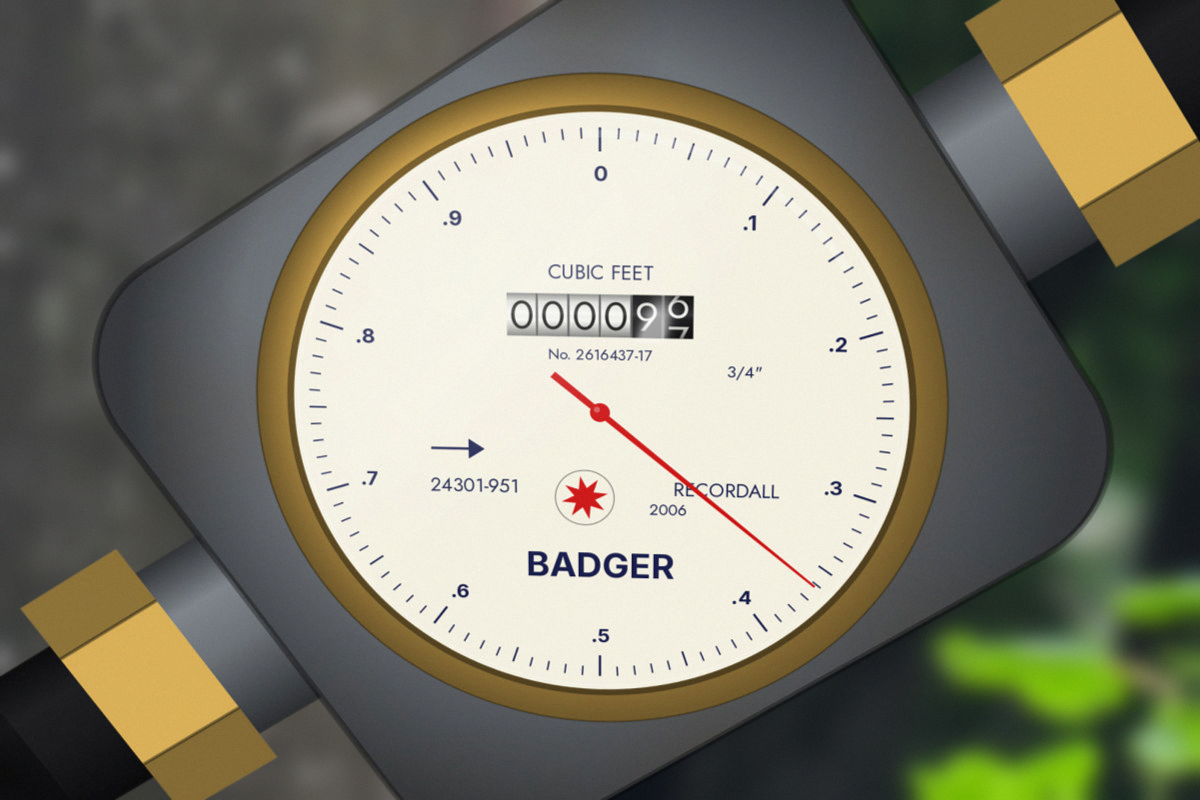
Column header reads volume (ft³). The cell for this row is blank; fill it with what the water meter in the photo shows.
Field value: 96.36 ft³
